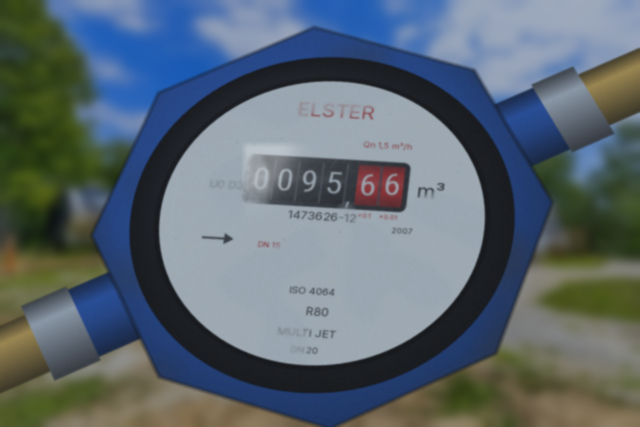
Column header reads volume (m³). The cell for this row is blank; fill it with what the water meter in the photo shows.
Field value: 95.66 m³
